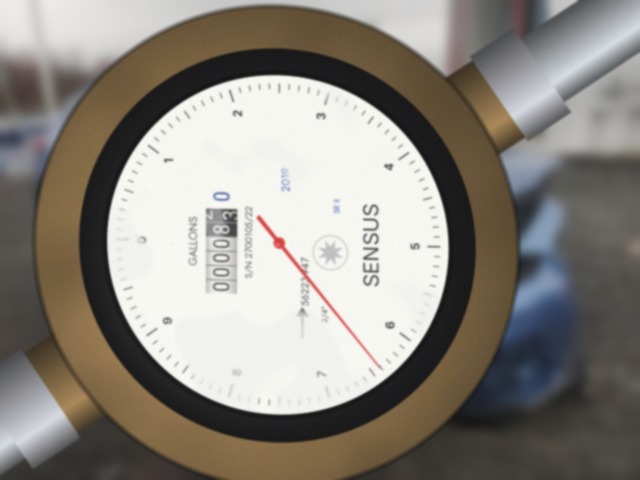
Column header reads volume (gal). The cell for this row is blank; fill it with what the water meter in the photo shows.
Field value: 826.4 gal
